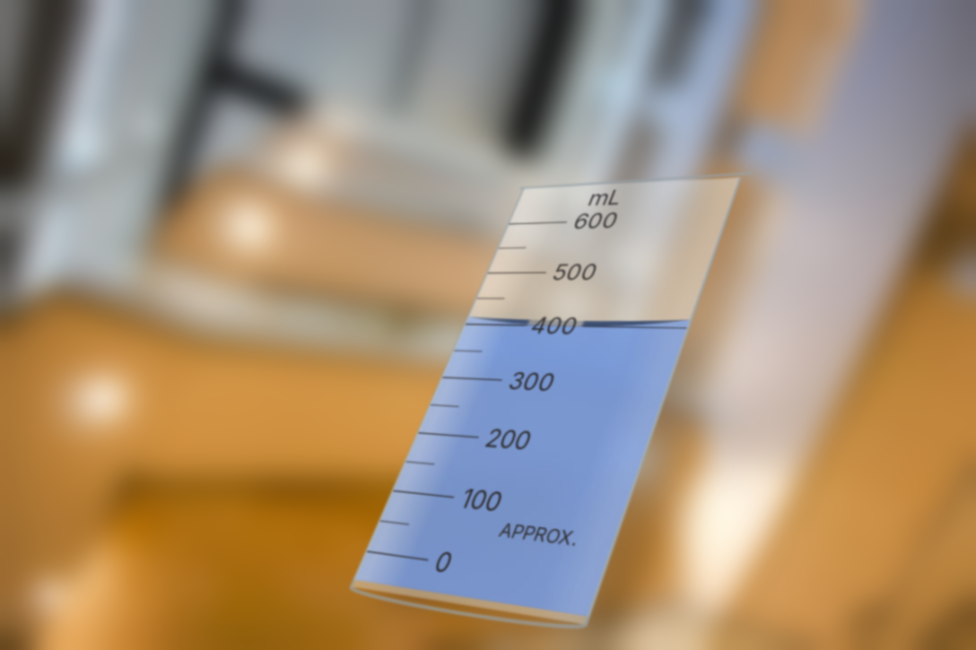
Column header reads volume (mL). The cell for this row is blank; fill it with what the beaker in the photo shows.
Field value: 400 mL
